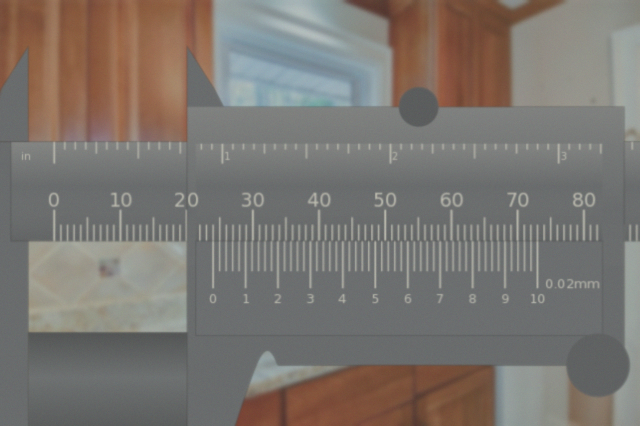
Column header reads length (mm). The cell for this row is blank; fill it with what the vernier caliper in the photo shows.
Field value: 24.0 mm
